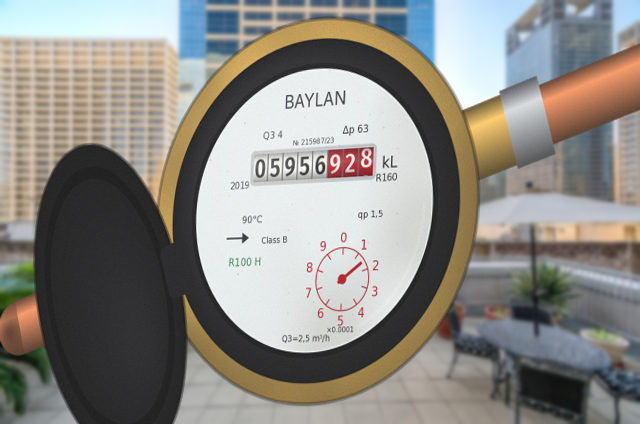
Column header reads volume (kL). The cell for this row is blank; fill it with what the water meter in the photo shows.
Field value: 5956.9281 kL
